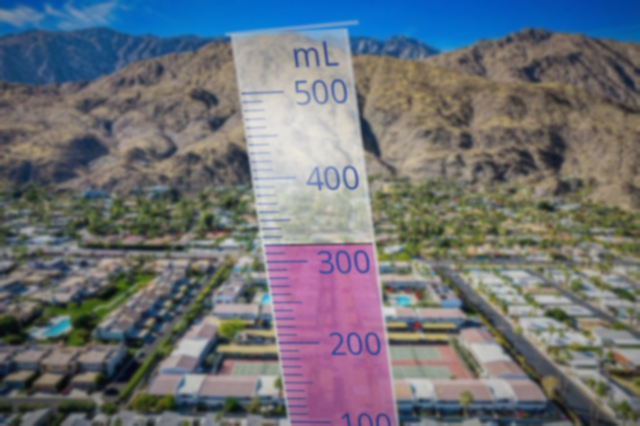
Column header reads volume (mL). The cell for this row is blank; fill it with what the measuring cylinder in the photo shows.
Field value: 320 mL
